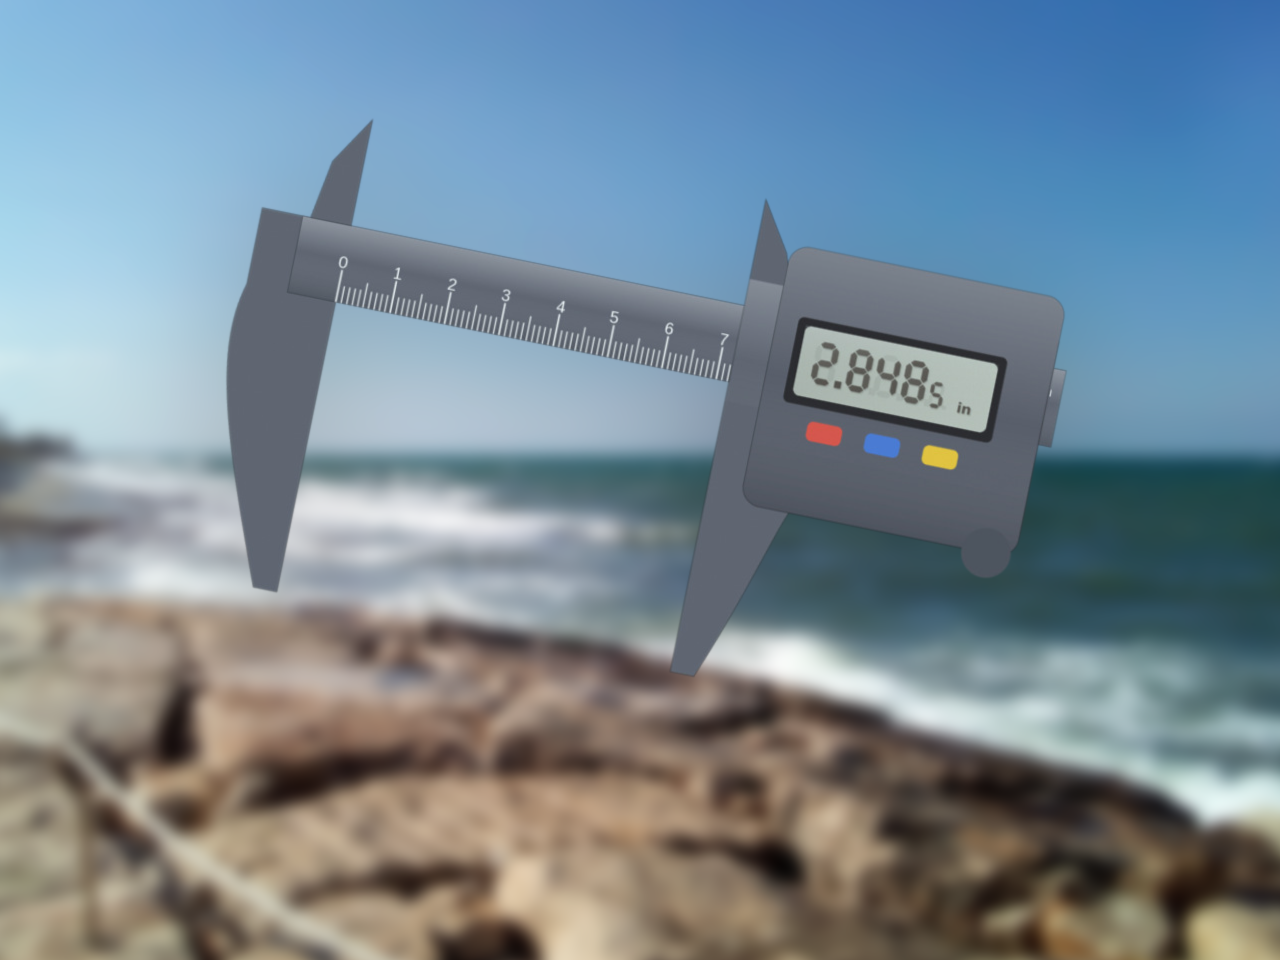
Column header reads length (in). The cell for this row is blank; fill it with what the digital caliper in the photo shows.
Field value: 2.8485 in
